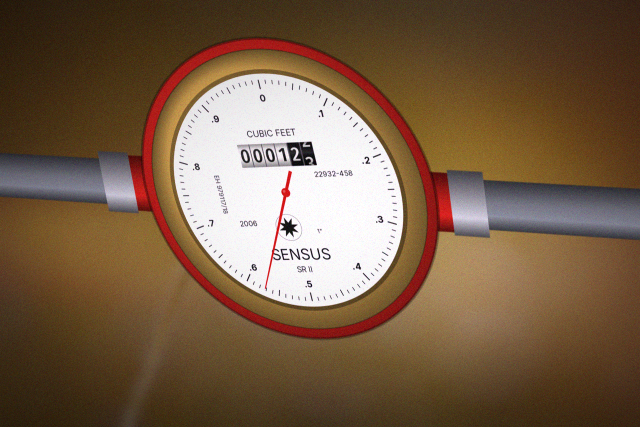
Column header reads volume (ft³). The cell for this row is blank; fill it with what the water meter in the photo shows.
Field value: 122.57 ft³
